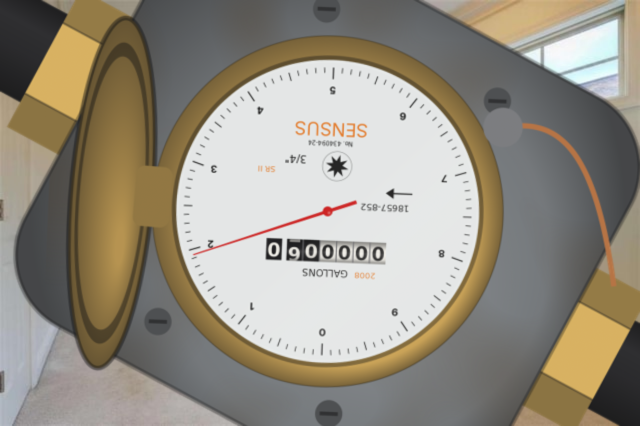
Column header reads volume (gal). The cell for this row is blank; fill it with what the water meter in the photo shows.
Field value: 61.9 gal
